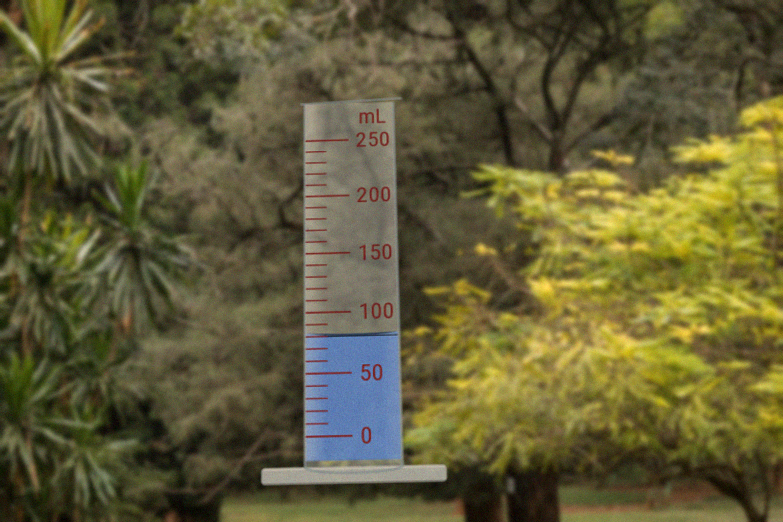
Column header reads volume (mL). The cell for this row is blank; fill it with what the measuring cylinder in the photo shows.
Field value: 80 mL
